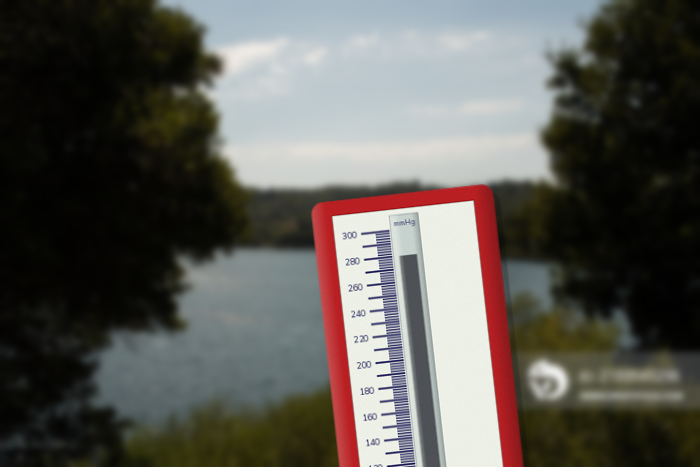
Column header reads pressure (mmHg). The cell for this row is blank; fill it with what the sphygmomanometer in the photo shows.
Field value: 280 mmHg
